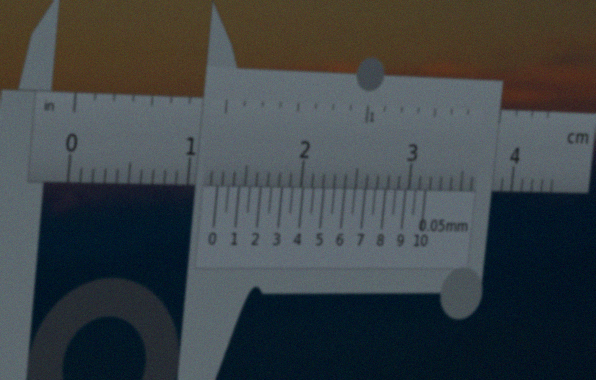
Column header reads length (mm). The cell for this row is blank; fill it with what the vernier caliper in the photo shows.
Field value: 12.6 mm
